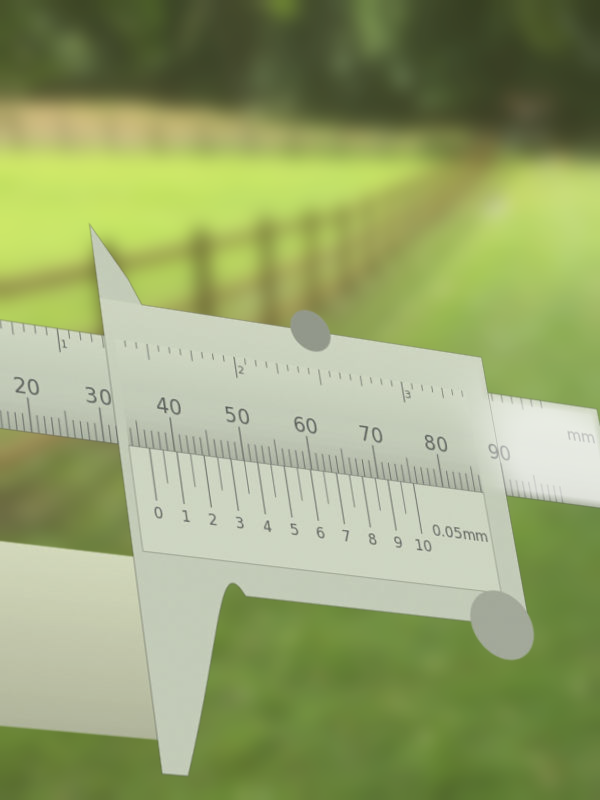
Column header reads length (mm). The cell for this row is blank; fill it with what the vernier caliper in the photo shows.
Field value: 36.4 mm
